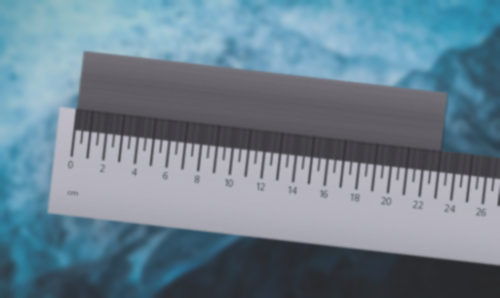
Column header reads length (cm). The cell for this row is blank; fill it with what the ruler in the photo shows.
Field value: 23 cm
